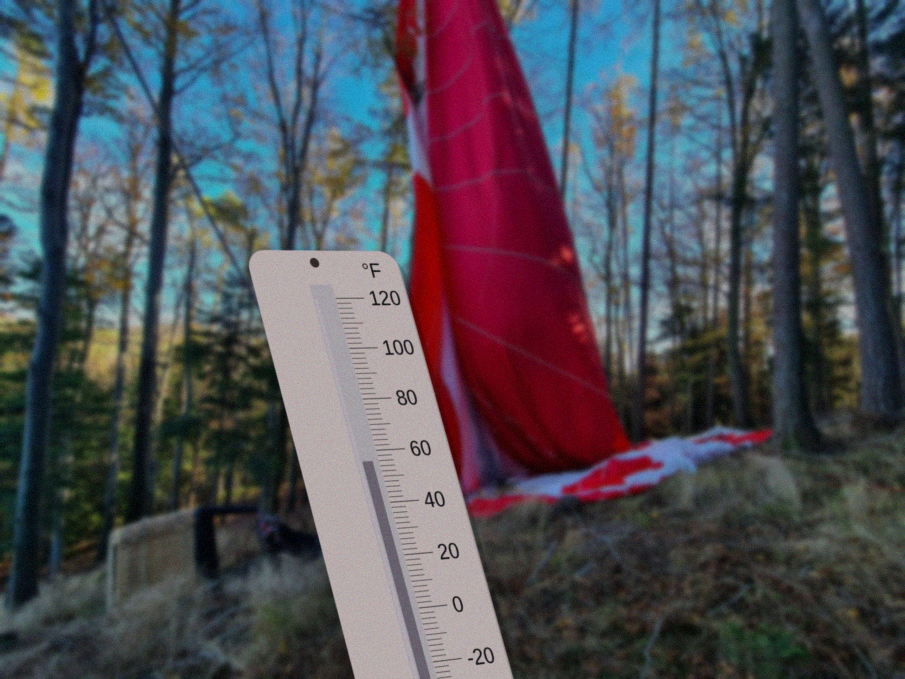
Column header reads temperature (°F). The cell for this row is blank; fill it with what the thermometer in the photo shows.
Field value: 56 °F
